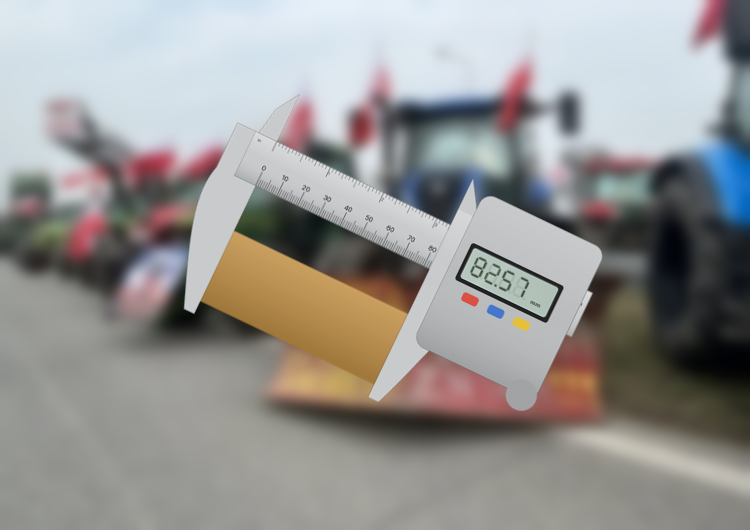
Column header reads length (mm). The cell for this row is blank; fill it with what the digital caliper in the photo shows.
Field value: 82.57 mm
